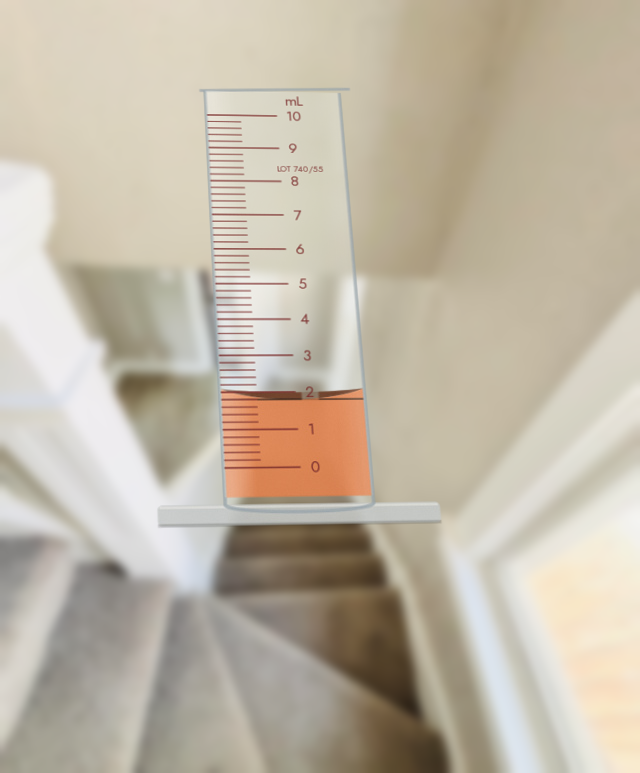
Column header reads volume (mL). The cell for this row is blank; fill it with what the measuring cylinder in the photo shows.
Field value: 1.8 mL
